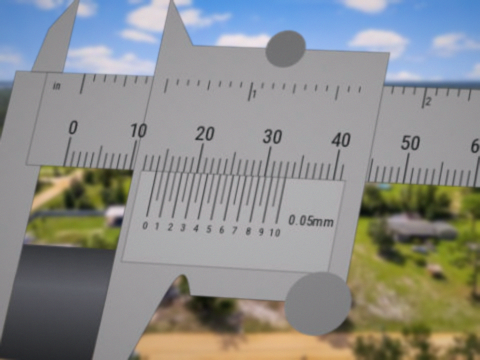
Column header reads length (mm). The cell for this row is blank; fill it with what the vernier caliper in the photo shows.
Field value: 14.0 mm
